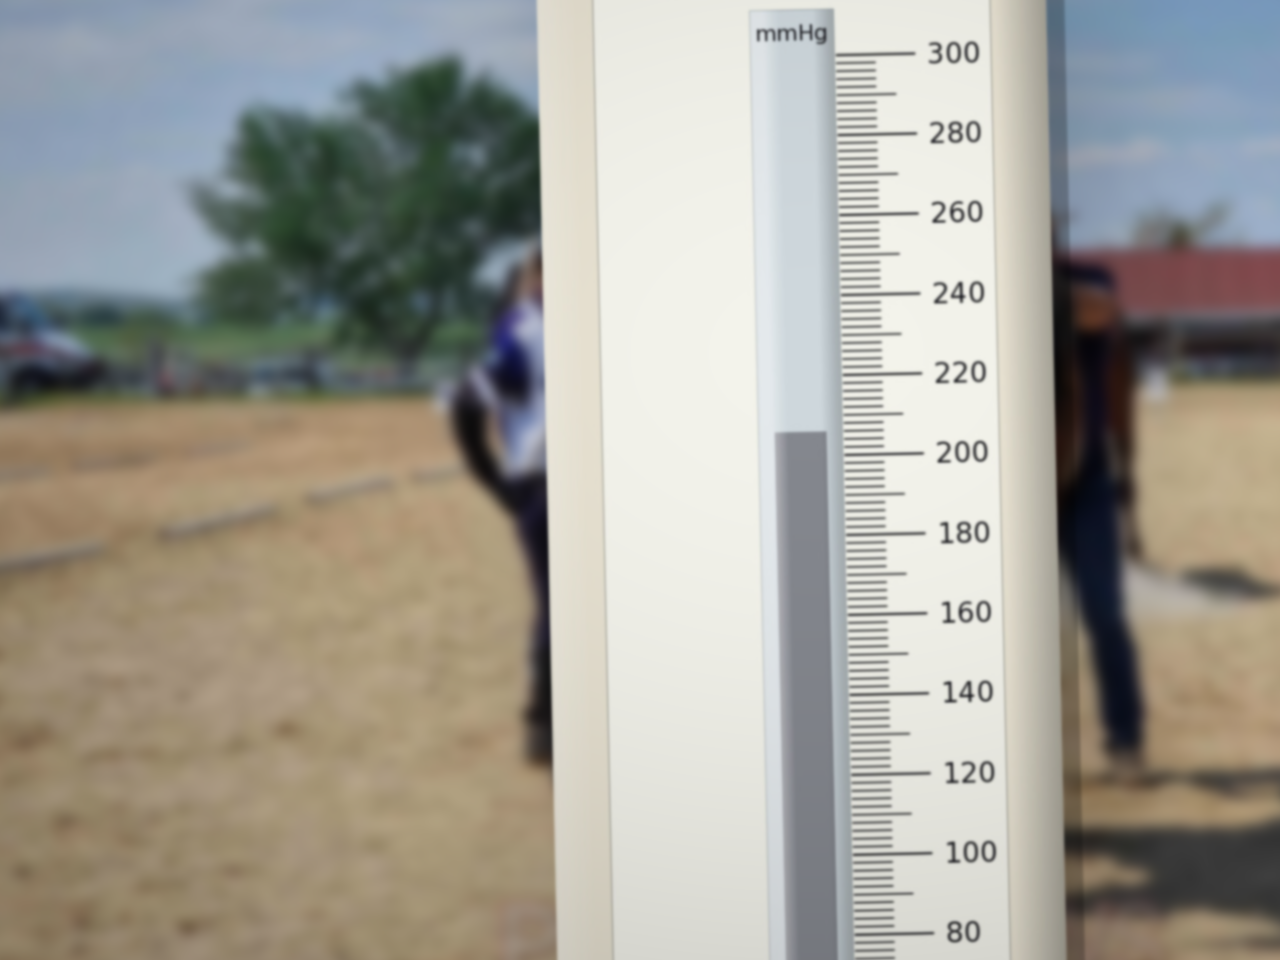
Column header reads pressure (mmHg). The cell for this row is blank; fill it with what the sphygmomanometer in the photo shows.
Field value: 206 mmHg
